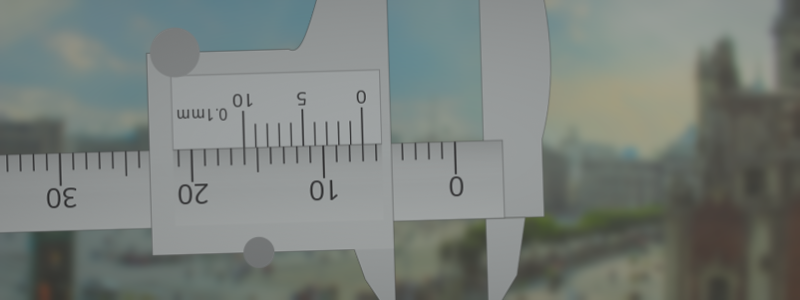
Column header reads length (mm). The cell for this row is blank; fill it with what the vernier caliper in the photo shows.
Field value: 7.0 mm
